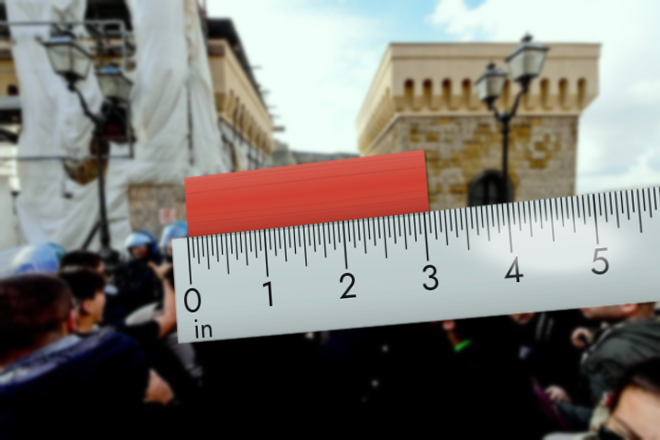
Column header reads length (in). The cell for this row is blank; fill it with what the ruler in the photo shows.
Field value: 3.0625 in
